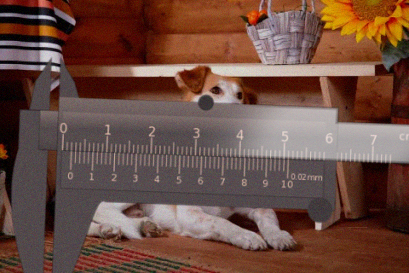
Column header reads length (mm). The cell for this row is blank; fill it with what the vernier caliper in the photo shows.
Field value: 2.0 mm
